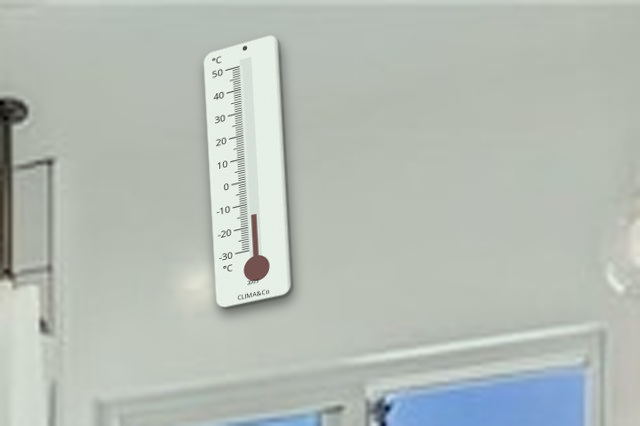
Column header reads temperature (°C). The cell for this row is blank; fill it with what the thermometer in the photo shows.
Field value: -15 °C
